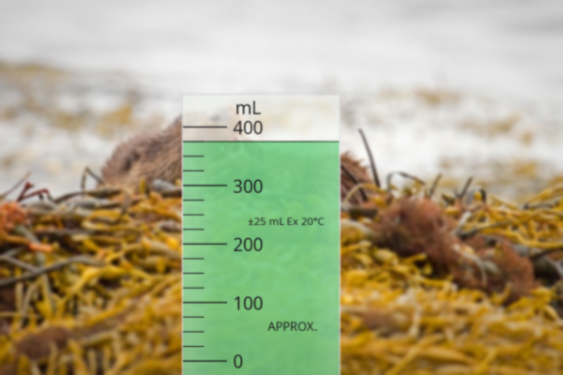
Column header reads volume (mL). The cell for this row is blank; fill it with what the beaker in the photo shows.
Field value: 375 mL
